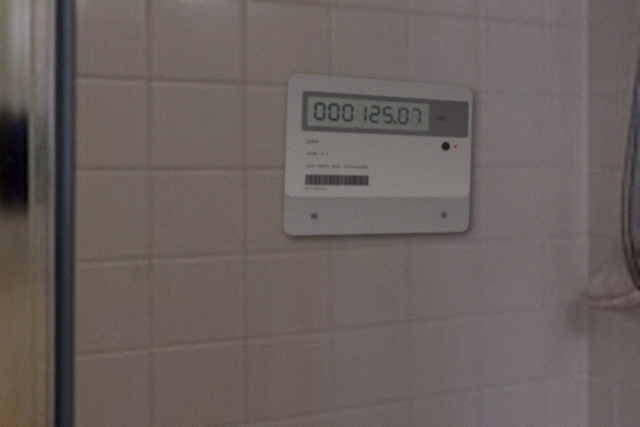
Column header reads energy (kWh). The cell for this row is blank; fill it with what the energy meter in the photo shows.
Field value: 125.07 kWh
